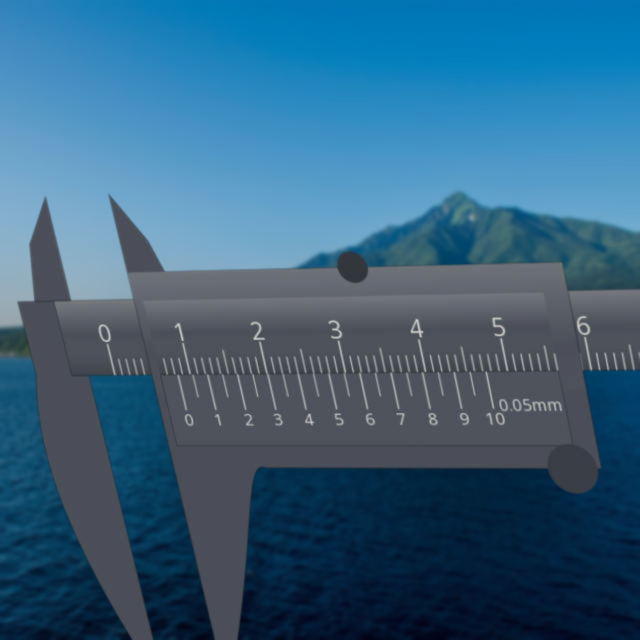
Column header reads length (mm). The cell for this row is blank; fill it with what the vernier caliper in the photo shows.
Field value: 8.4 mm
